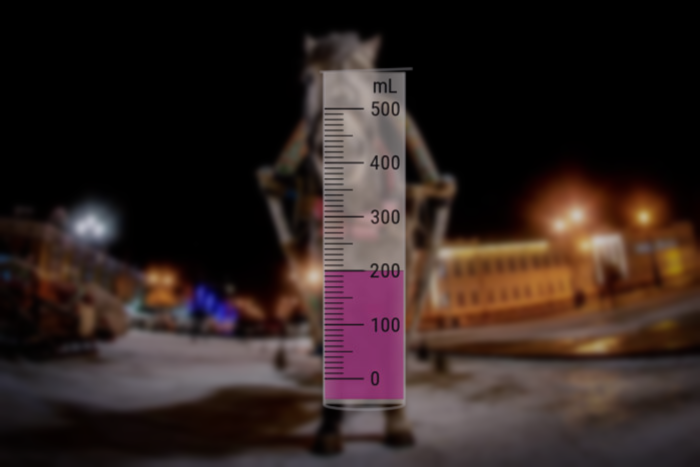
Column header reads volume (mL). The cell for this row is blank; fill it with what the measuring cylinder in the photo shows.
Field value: 200 mL
